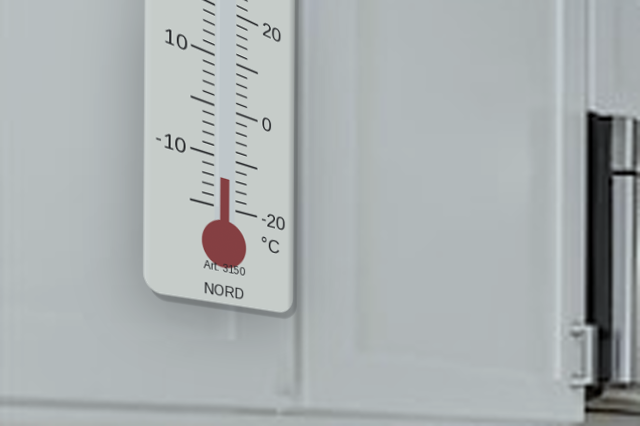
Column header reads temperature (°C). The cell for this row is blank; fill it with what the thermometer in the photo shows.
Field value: -14 °C
